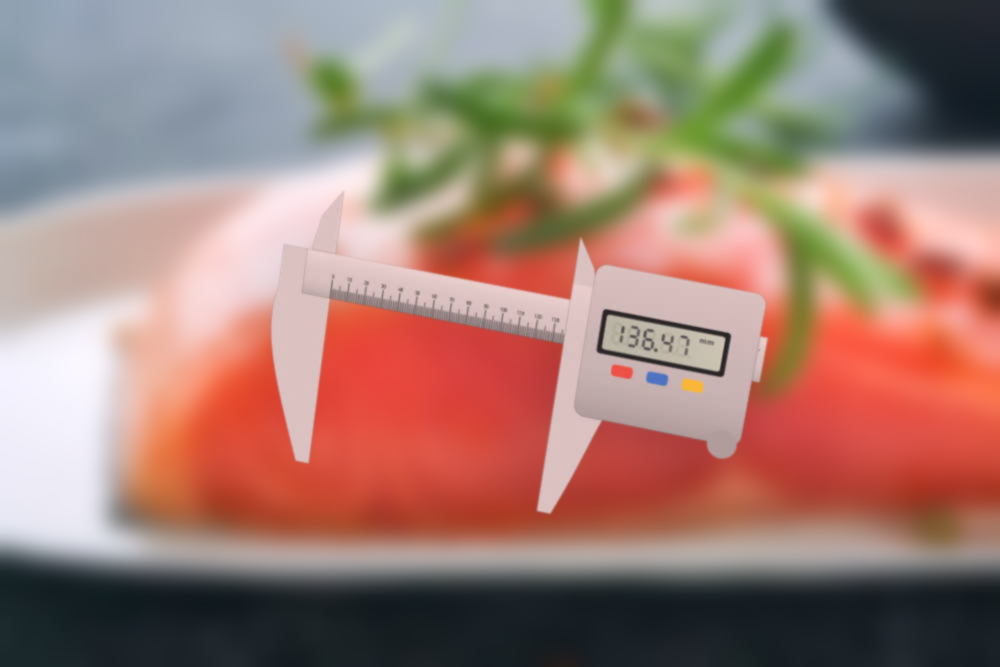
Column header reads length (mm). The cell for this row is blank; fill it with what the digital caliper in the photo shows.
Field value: 136.47 mm
